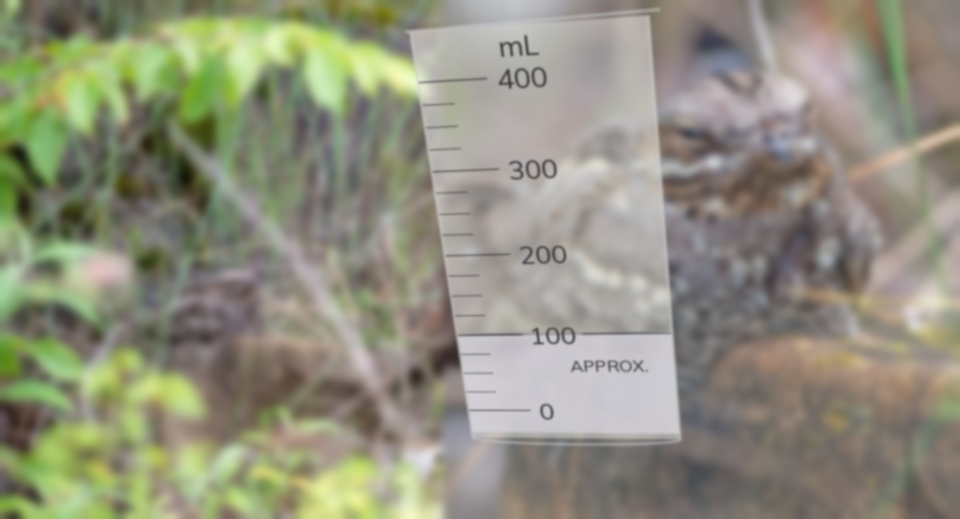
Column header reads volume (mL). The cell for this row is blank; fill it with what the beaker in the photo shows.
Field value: 100 mL
